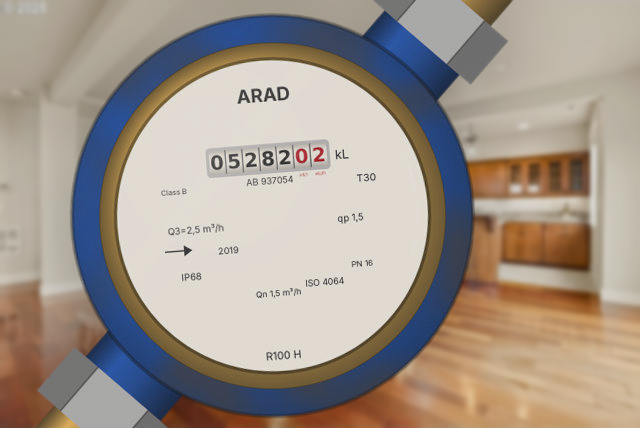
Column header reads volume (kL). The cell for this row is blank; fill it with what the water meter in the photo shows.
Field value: 5282.02 kL
